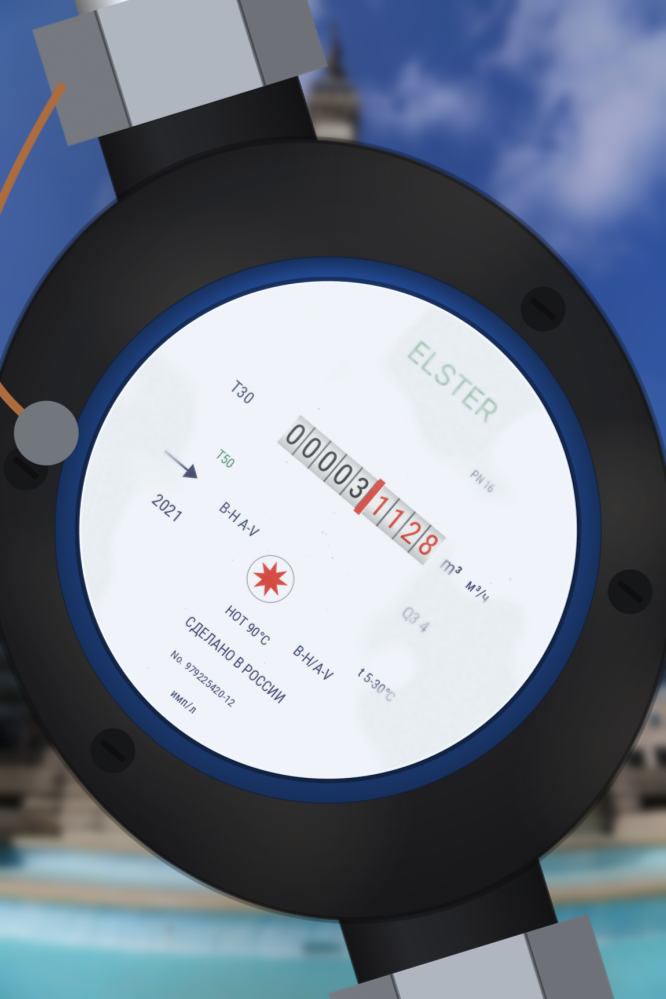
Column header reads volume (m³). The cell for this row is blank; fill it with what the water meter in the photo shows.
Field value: 3.1128 m³
